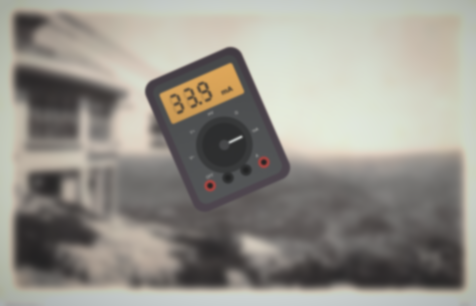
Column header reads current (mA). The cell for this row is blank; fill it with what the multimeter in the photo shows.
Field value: 33.9 mA
